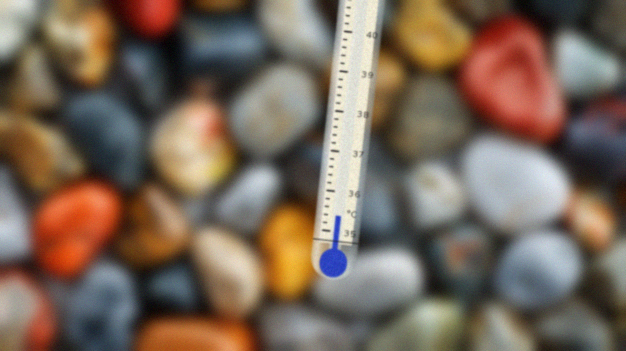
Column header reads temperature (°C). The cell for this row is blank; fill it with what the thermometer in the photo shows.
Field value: 35.4 °C
